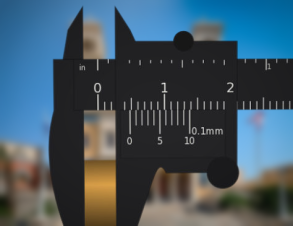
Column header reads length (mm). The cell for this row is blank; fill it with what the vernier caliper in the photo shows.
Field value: 4.8 mm
